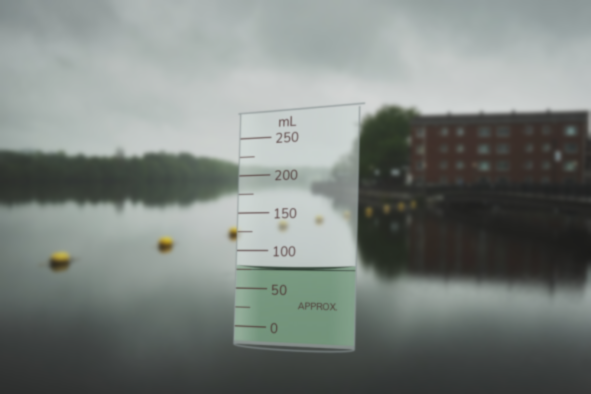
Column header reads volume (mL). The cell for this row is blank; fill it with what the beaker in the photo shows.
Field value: 75 mL
